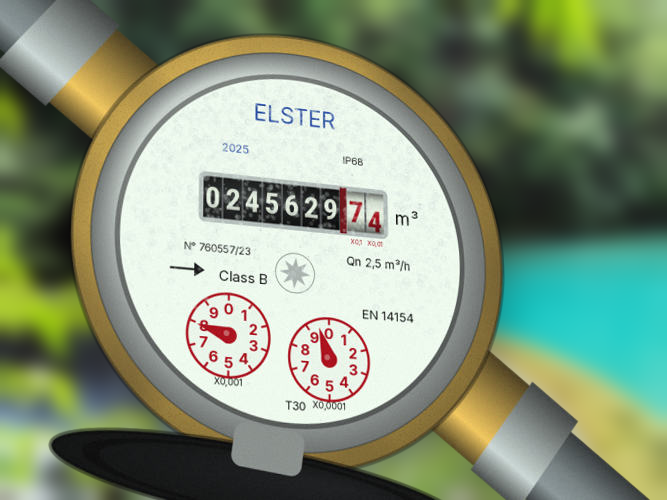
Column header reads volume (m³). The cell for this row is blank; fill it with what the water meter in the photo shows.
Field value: 245629.7379 m³
